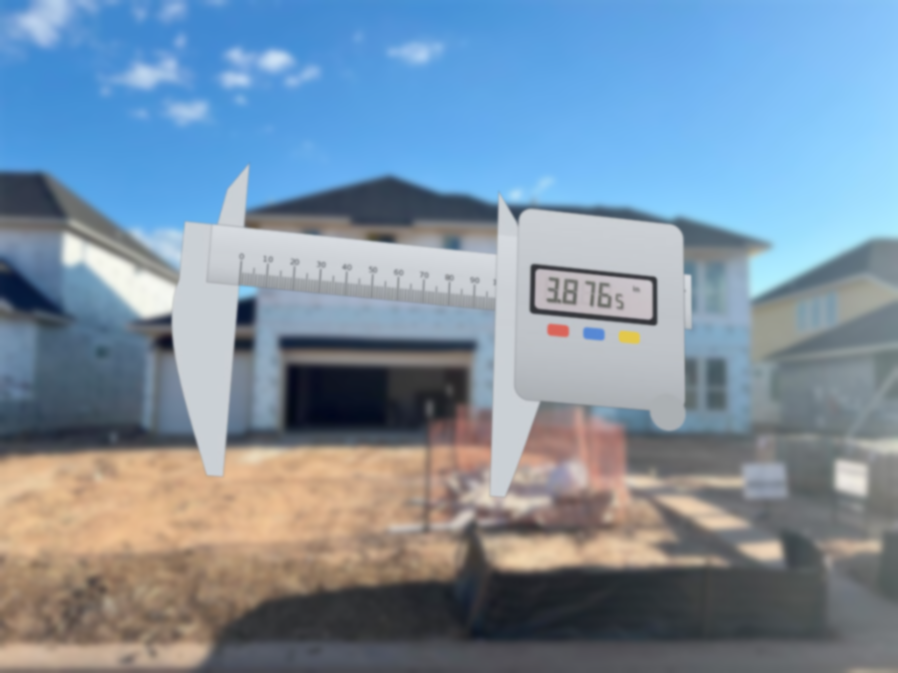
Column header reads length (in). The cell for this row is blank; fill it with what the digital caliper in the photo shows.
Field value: 3.8765 in
